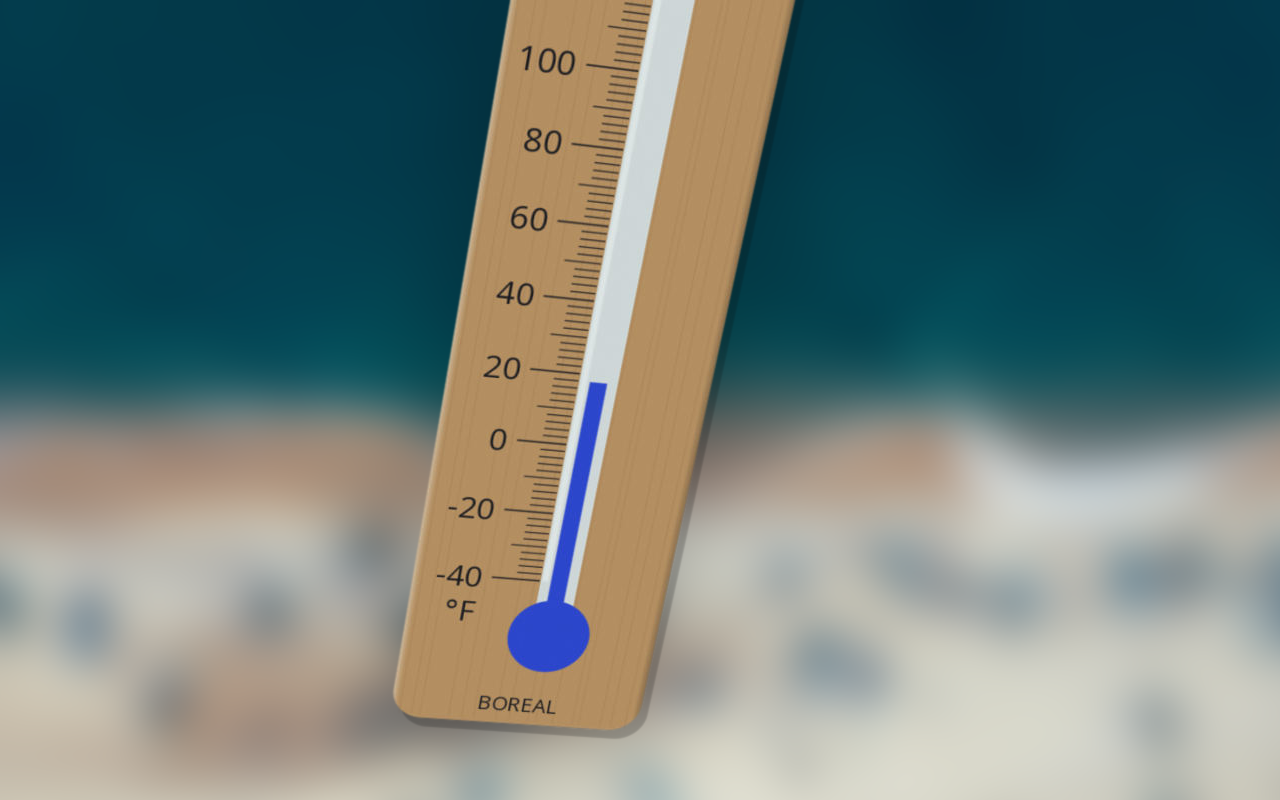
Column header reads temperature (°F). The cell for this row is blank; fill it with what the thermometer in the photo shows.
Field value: 18 °F
